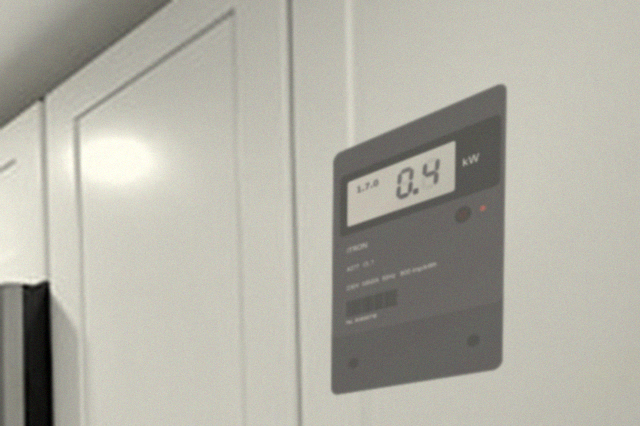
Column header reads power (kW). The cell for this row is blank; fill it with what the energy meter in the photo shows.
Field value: 0.4 kW
